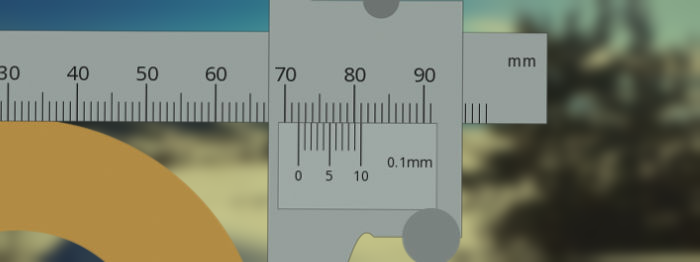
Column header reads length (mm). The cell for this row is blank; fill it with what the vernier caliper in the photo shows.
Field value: 72.0 mm
